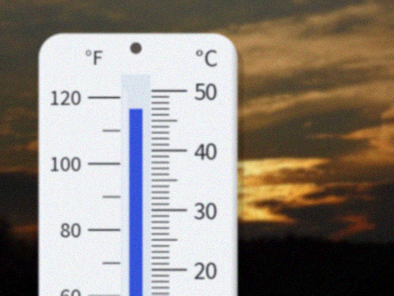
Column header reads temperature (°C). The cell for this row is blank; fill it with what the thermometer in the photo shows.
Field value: 47 °C
